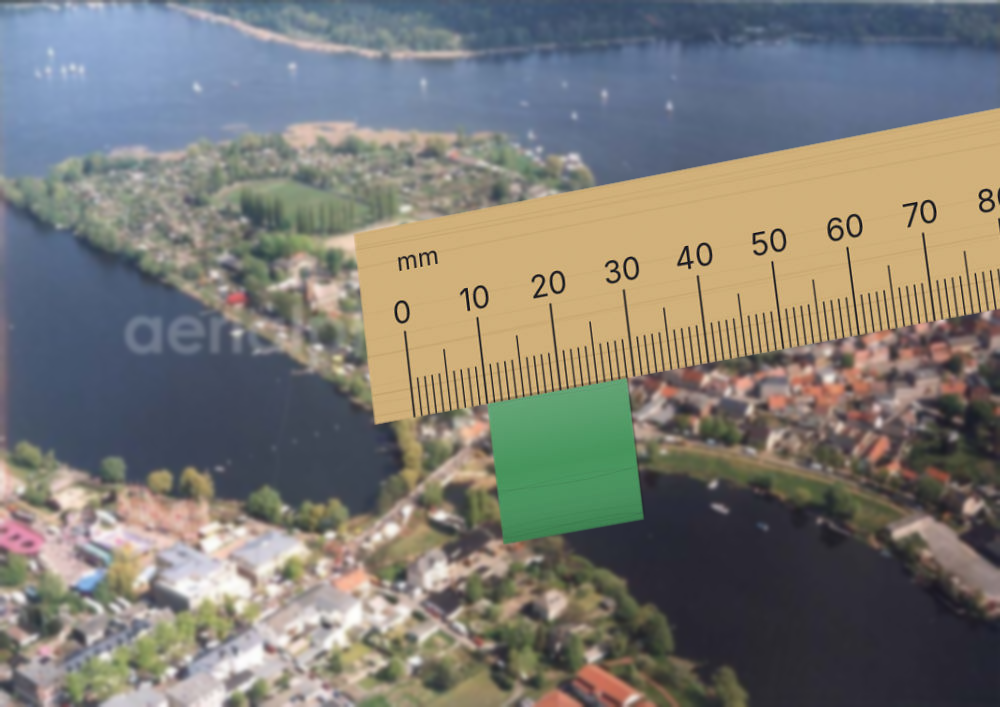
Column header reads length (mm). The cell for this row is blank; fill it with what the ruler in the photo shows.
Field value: 19 mm
